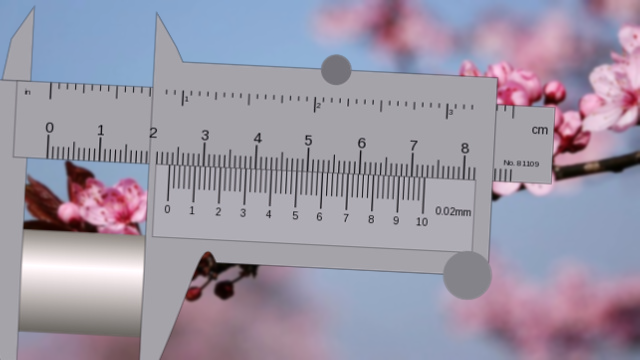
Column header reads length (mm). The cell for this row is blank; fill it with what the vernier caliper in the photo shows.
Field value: 23.5 mm
